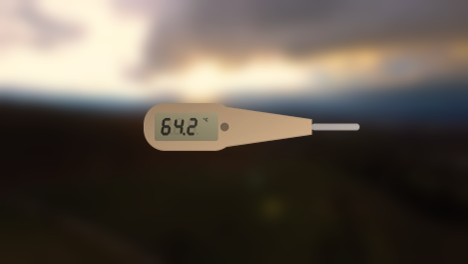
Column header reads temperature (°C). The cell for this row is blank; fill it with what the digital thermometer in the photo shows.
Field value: 64.2 °C
